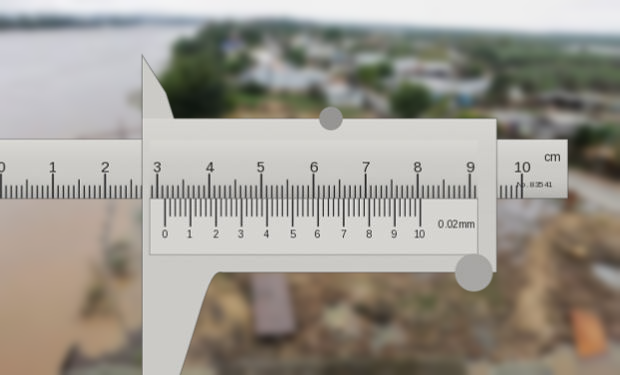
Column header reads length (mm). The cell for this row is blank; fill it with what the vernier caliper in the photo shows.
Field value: 31.5 mm
